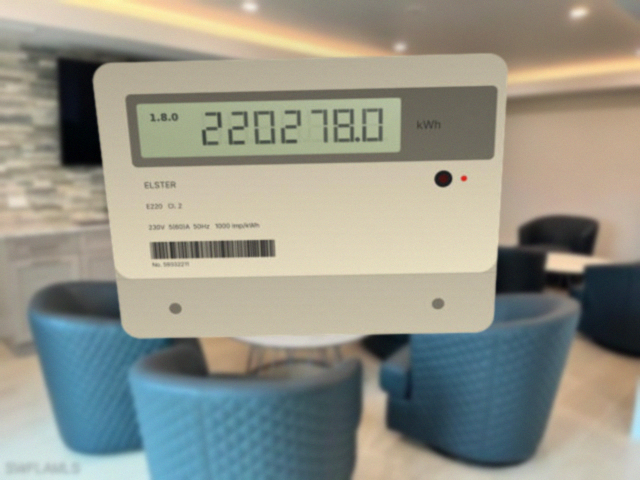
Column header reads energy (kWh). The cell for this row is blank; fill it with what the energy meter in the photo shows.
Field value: 220278.0 kWh
